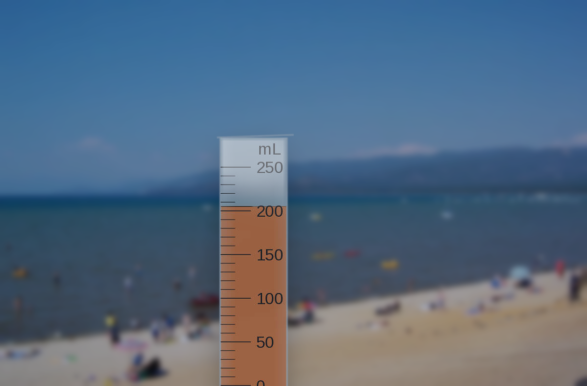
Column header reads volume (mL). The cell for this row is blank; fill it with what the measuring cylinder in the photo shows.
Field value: 205 mL
